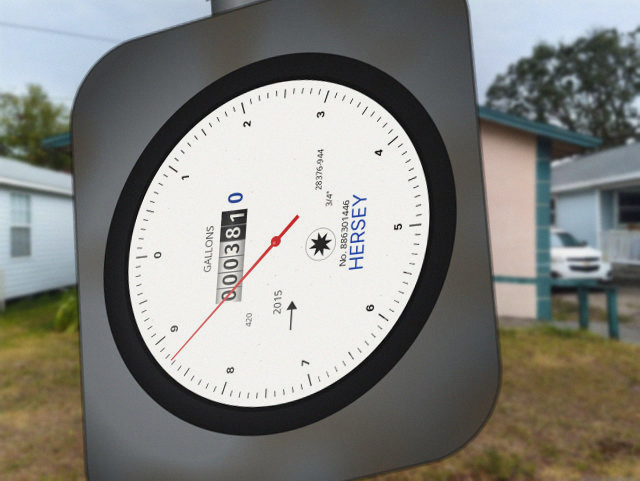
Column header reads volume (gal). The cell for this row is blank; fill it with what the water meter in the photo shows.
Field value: 3808.7 gal
